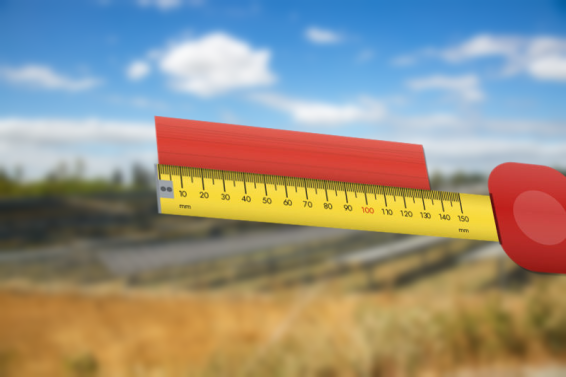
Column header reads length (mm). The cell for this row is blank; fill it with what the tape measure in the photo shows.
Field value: 135 mm
